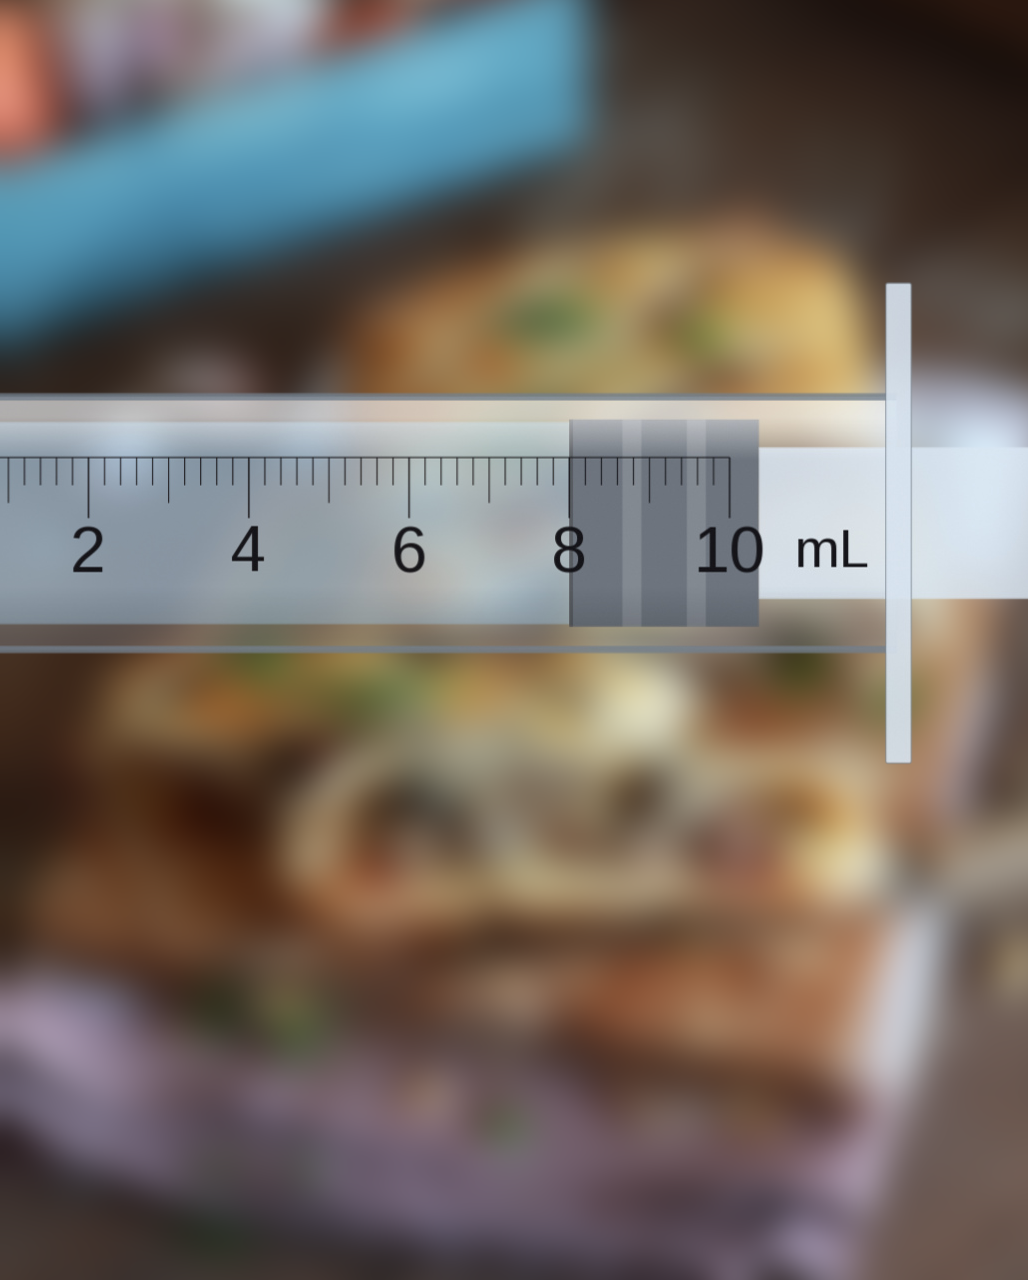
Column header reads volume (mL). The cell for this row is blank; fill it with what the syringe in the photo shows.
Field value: 8 mL
